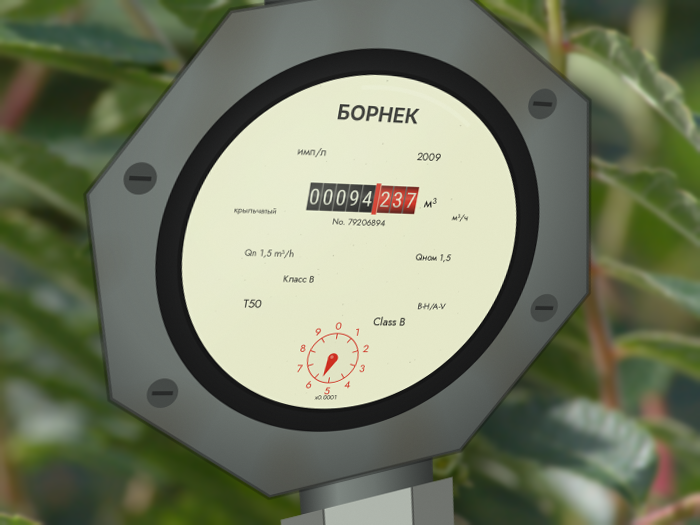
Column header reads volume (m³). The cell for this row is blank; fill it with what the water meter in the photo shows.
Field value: 94.2375 m³
